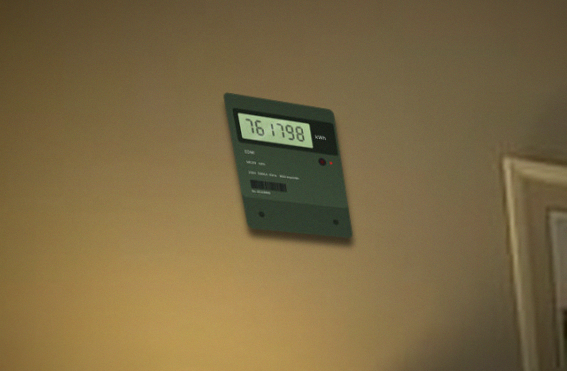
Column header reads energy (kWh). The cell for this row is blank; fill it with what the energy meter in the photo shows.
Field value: 761798 kWh
